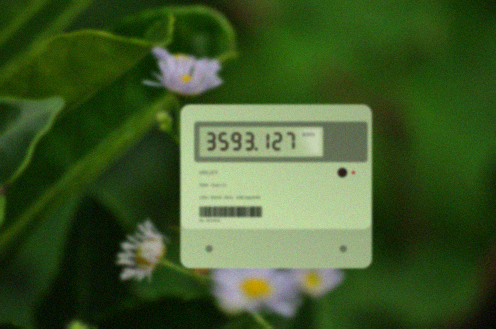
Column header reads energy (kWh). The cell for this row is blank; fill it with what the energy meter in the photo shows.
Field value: 3593.127 kWh
